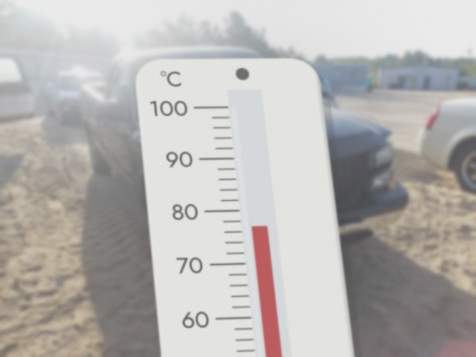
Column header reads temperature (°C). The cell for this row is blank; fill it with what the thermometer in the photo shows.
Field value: 77 °C
